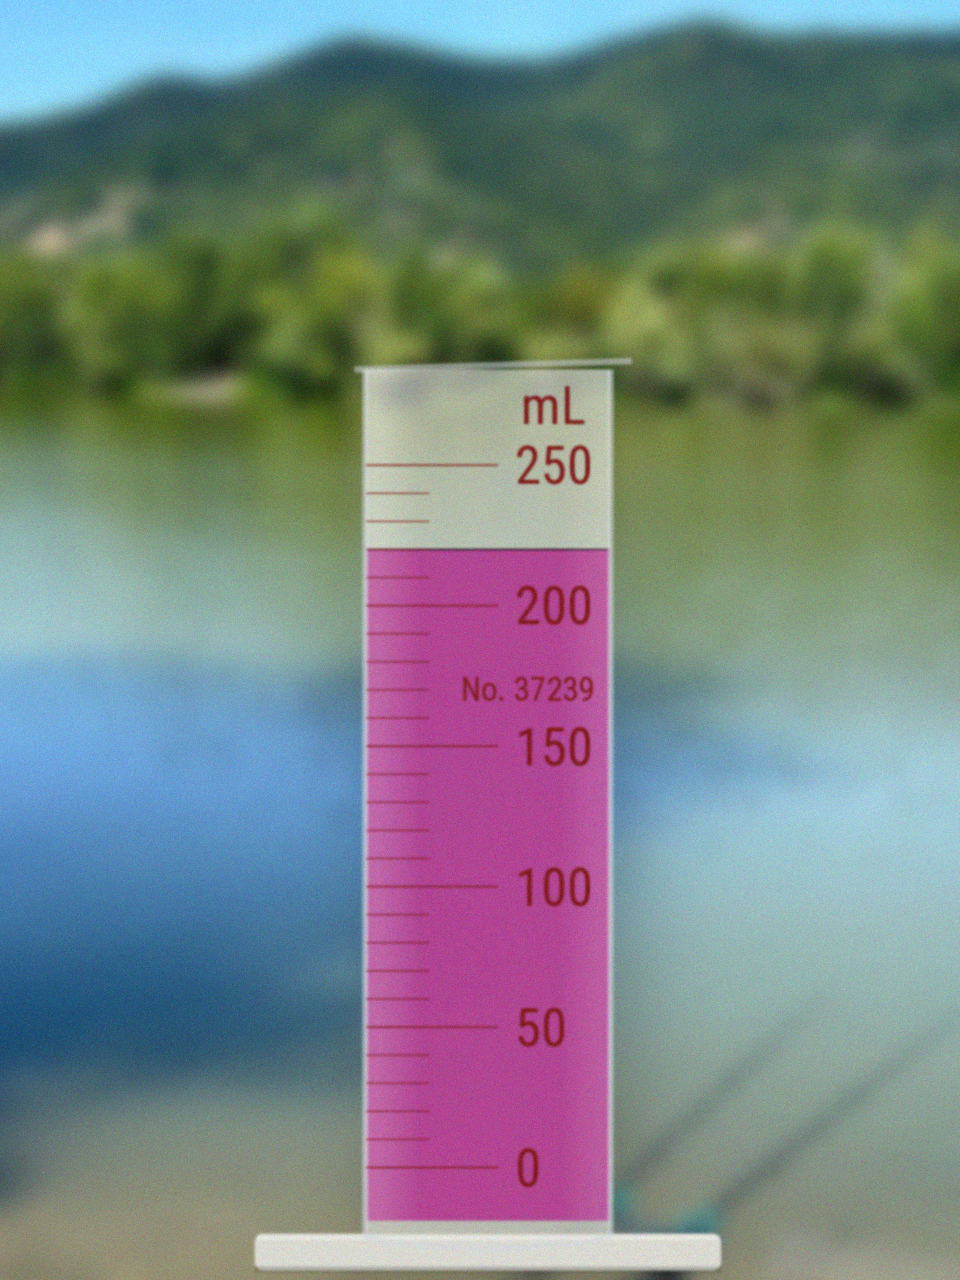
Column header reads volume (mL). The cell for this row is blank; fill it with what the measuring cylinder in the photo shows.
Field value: 220 mL
